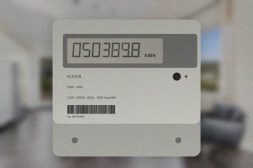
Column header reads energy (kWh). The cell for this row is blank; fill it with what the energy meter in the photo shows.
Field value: 50389.8 kWh
